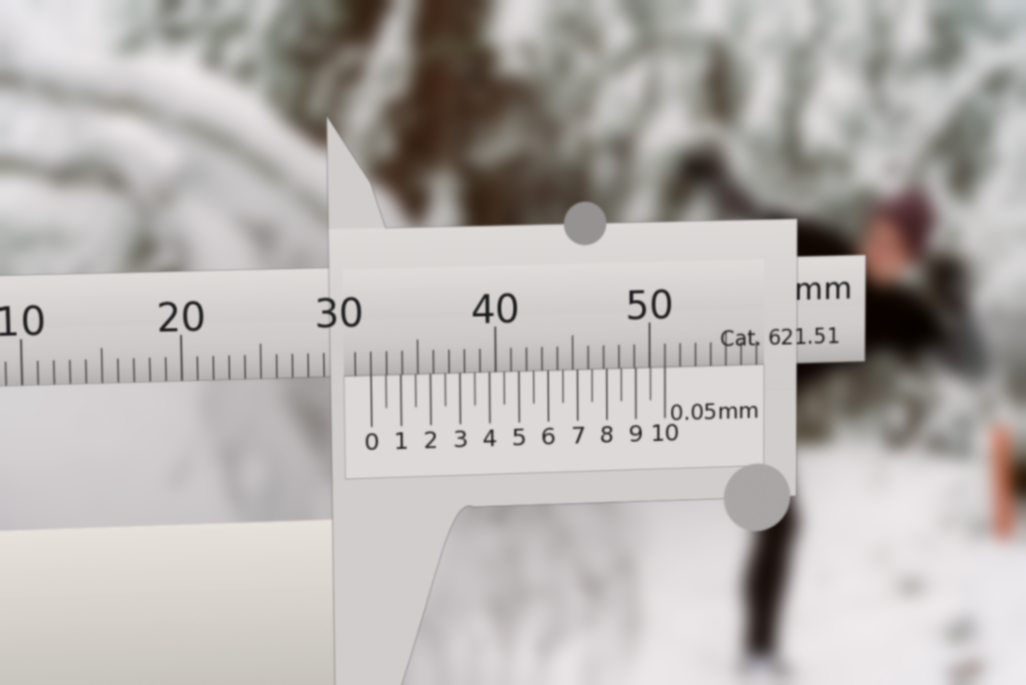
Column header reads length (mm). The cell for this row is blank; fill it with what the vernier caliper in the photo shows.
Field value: 32.0 mm
